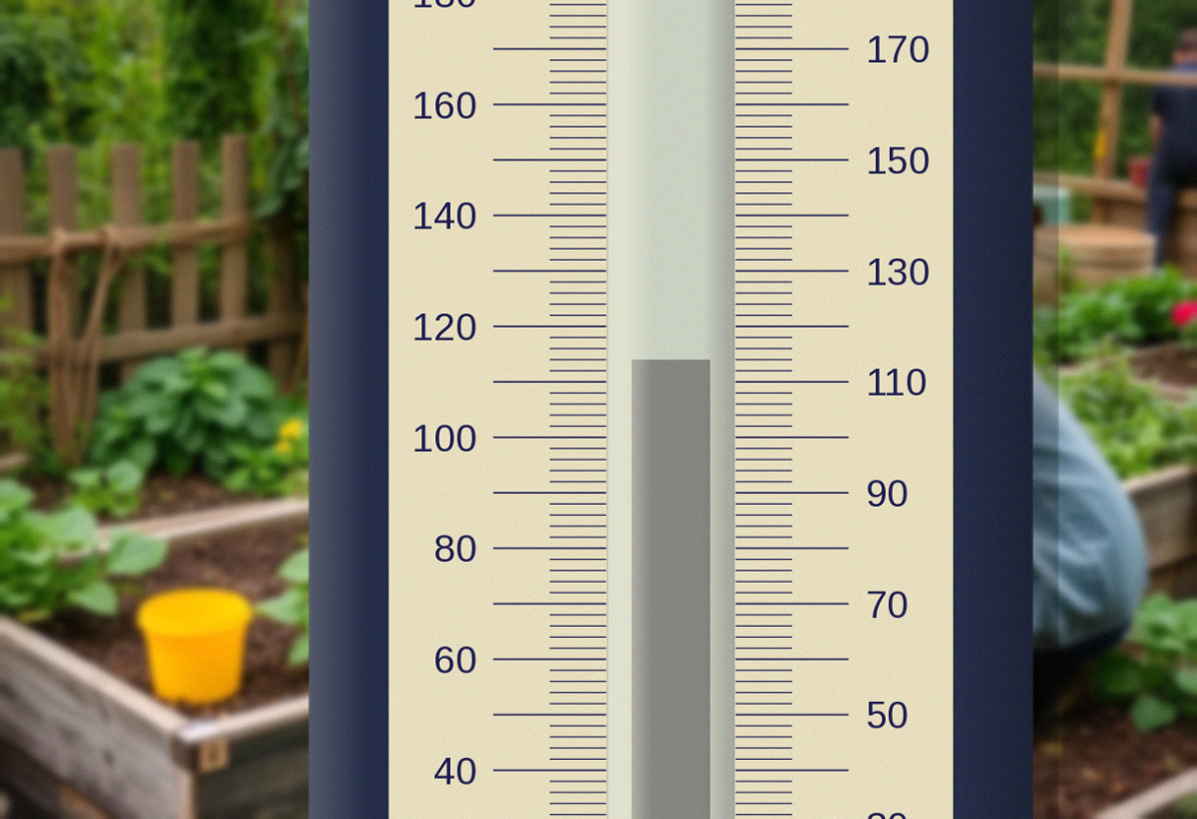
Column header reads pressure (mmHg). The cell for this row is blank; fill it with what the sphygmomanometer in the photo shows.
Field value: 114 mmHg
